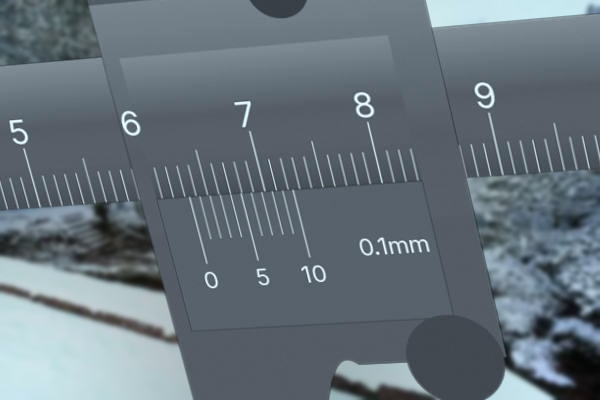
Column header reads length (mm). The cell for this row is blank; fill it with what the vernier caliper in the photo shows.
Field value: 63.4 mm
